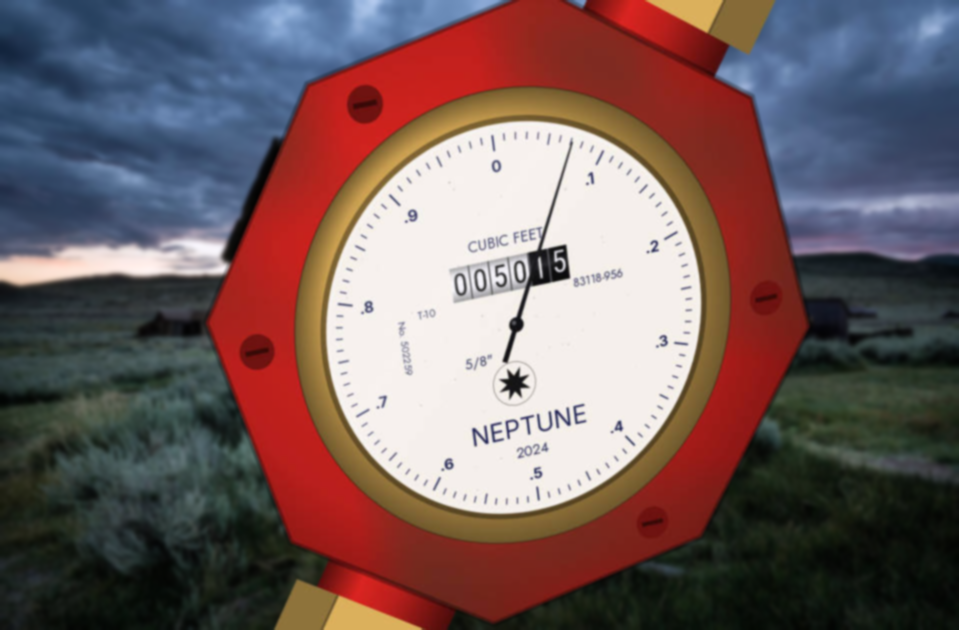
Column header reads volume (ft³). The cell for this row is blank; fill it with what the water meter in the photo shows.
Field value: 5015.07 ft³
